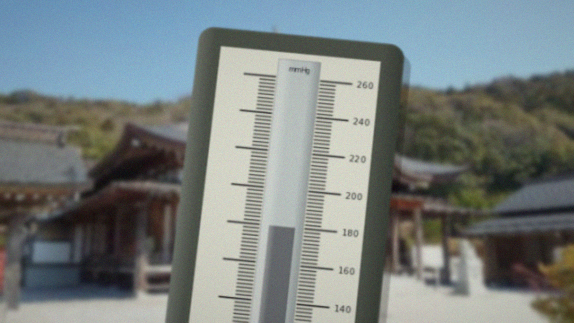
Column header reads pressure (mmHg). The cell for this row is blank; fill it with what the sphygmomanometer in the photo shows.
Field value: 180 mmHg
